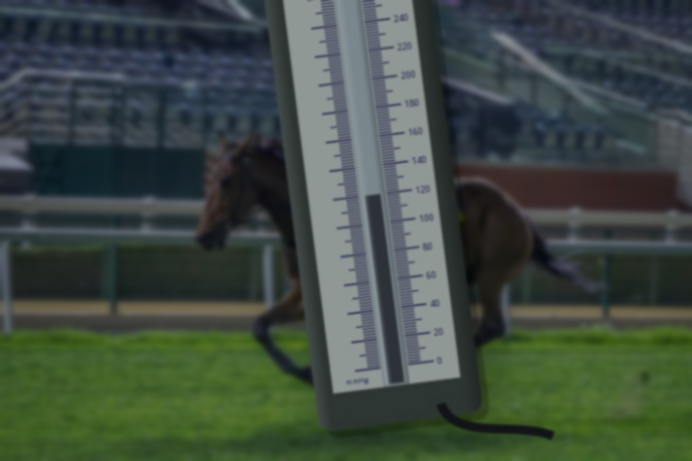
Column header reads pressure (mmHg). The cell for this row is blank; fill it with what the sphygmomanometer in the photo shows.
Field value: 120 mmHg
